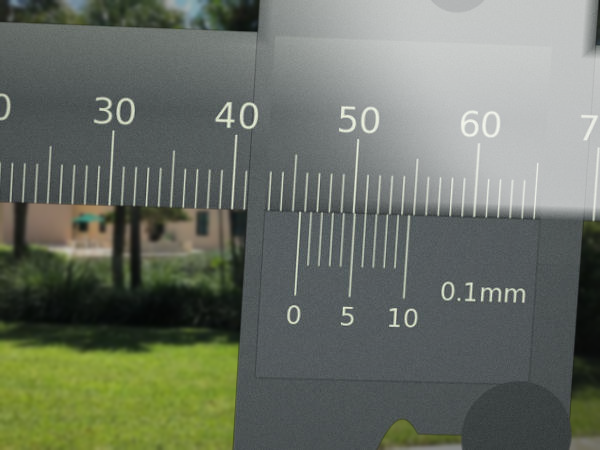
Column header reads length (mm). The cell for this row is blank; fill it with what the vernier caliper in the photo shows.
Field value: 45.6 mm
